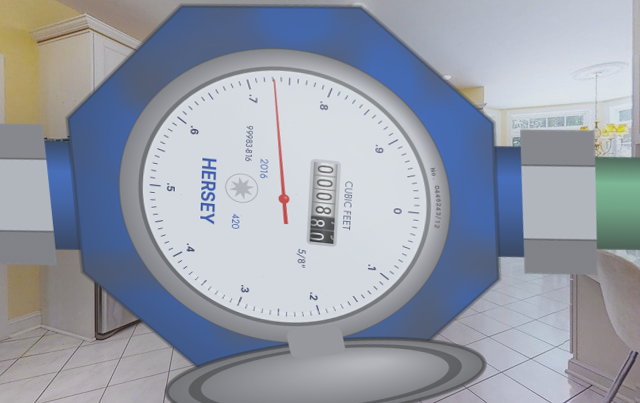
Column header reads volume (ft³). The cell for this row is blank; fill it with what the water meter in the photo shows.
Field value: 879.73 ft³
